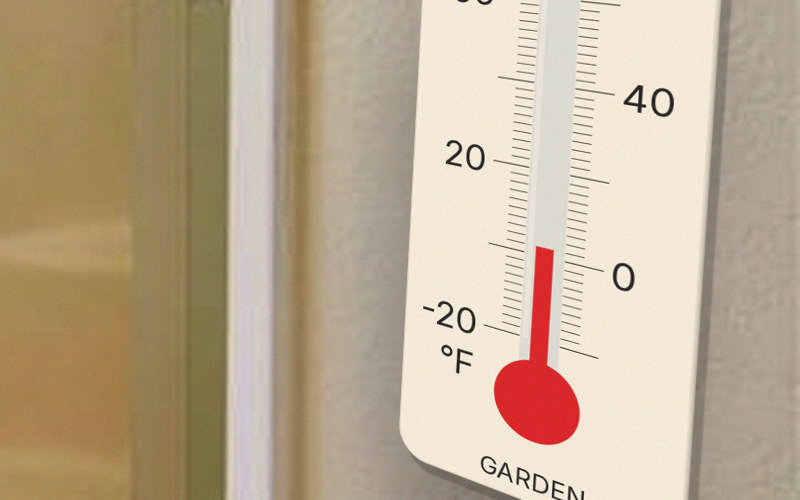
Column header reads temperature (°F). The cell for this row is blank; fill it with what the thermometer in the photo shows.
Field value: 2 °F
